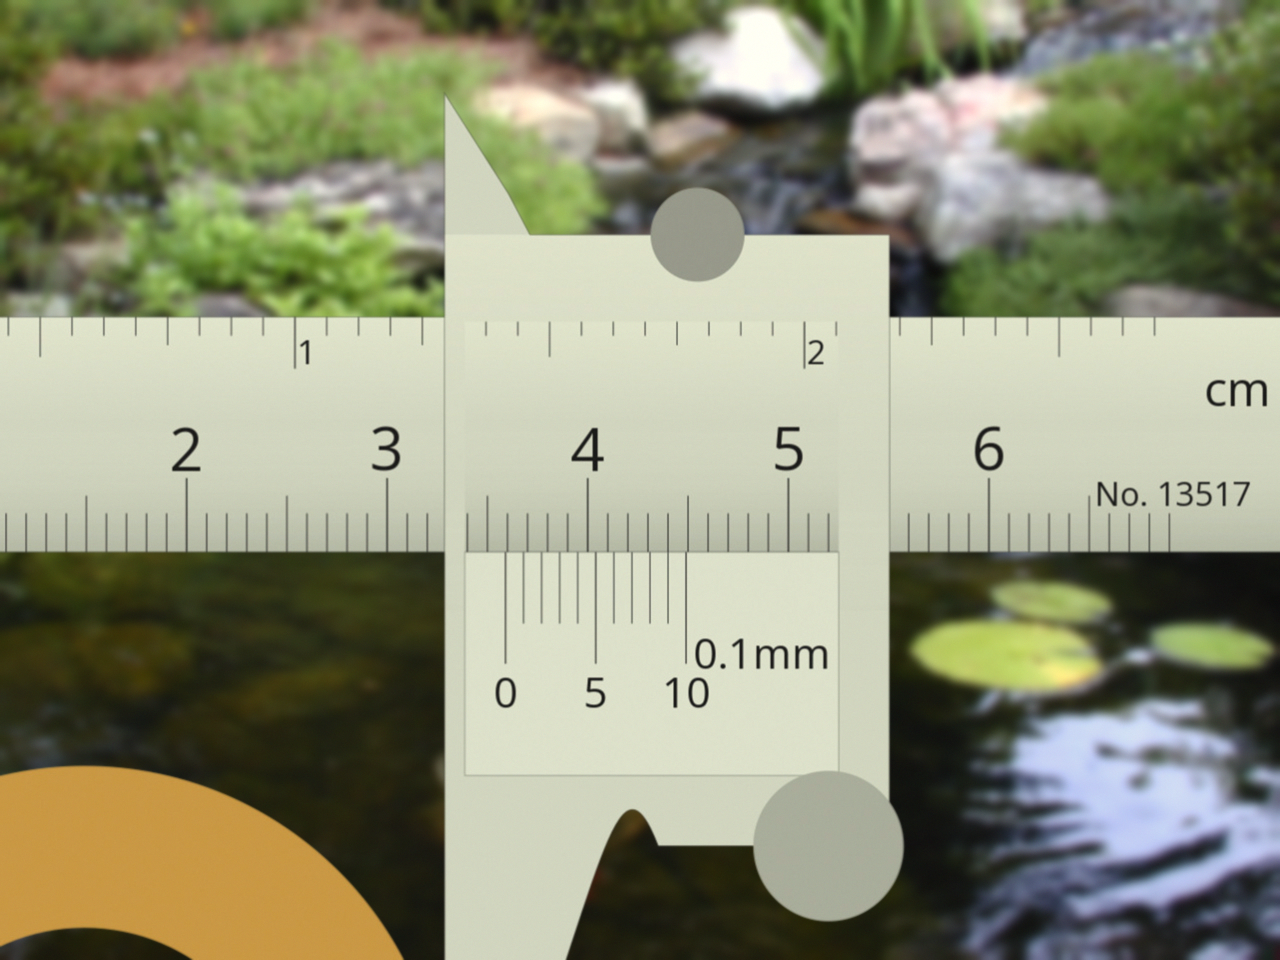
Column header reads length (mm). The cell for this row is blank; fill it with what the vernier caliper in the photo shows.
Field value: 35.9 mm
